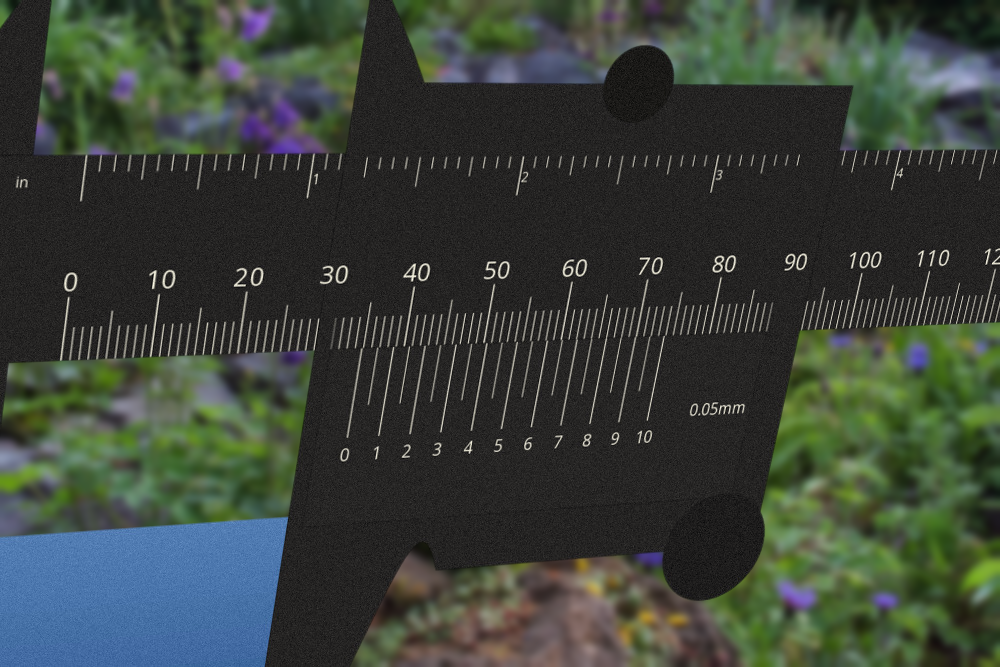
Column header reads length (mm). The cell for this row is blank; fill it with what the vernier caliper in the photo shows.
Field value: 34.8 mm
